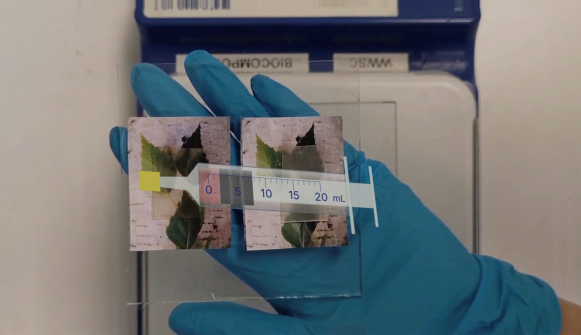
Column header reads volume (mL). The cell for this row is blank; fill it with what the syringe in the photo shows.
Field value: 2 mL
